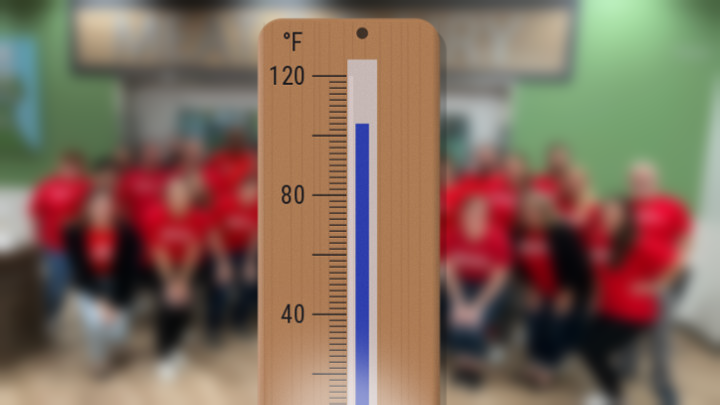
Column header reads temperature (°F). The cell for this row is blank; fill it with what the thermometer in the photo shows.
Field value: 104 °F
